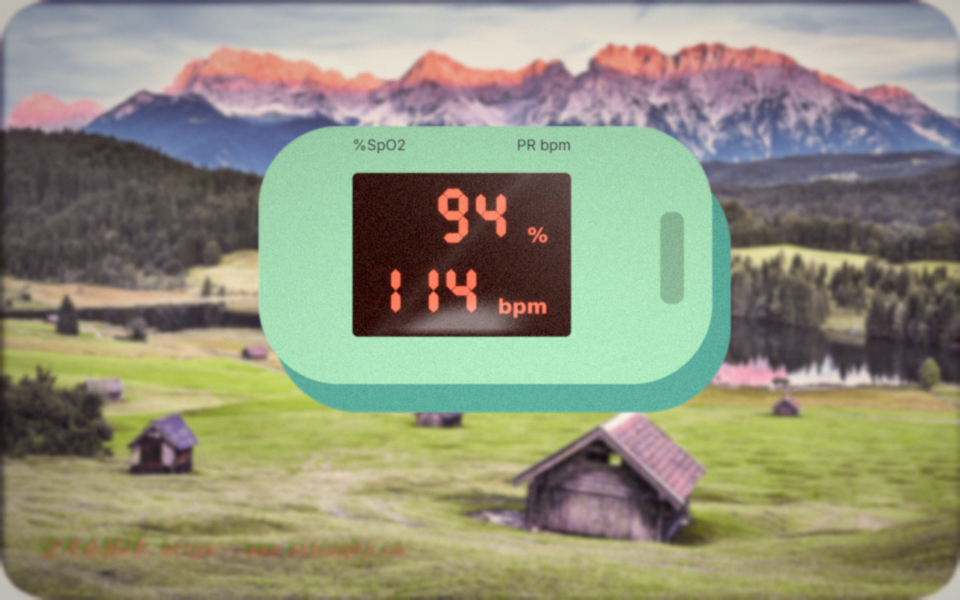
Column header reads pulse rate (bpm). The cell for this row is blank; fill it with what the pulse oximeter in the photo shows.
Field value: 114 bpm
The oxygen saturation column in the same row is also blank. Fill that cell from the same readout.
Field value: 94 %
